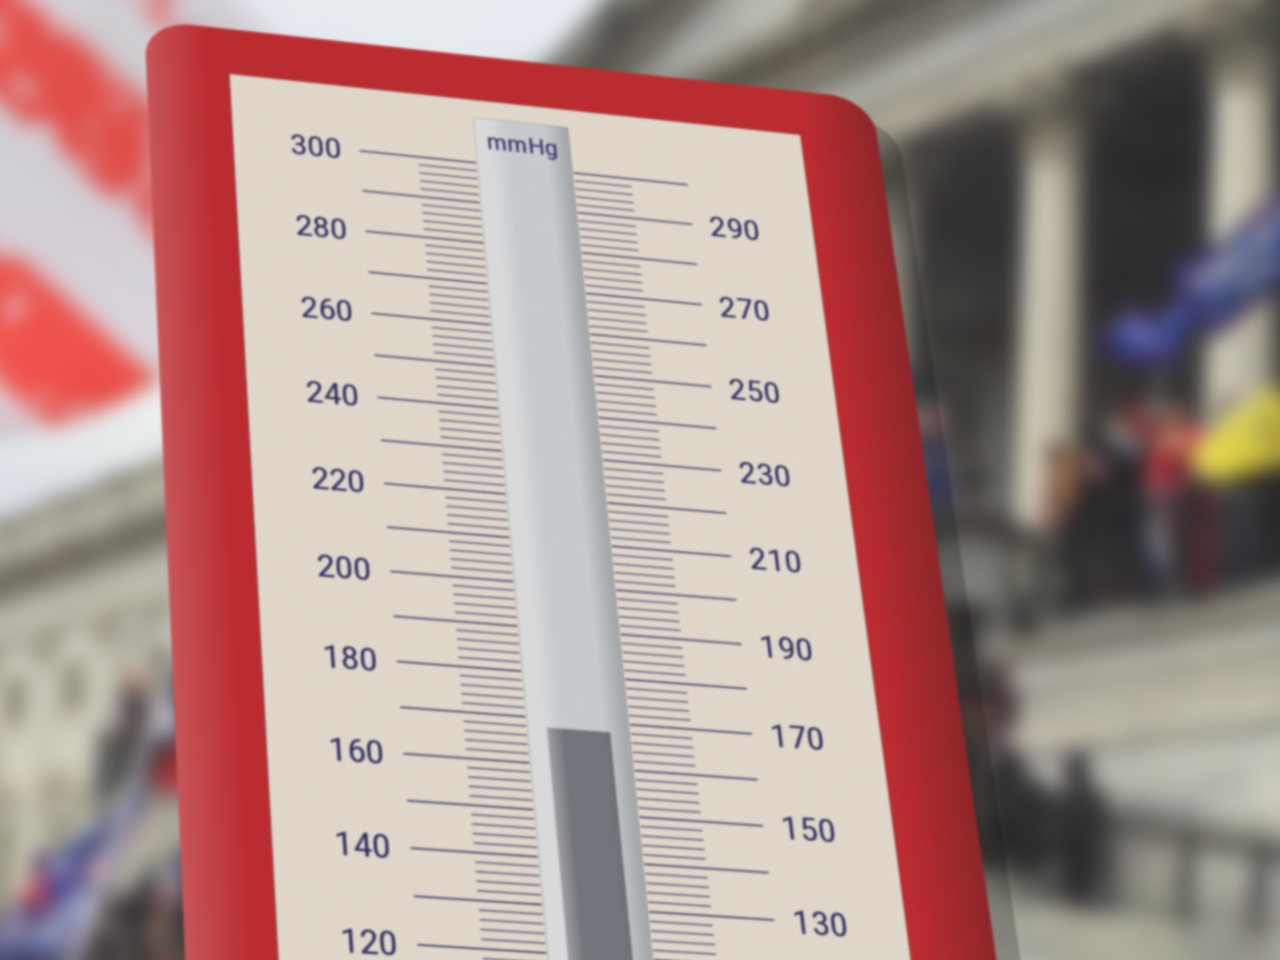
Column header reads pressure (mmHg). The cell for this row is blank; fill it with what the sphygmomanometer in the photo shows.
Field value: 168 mmHg
